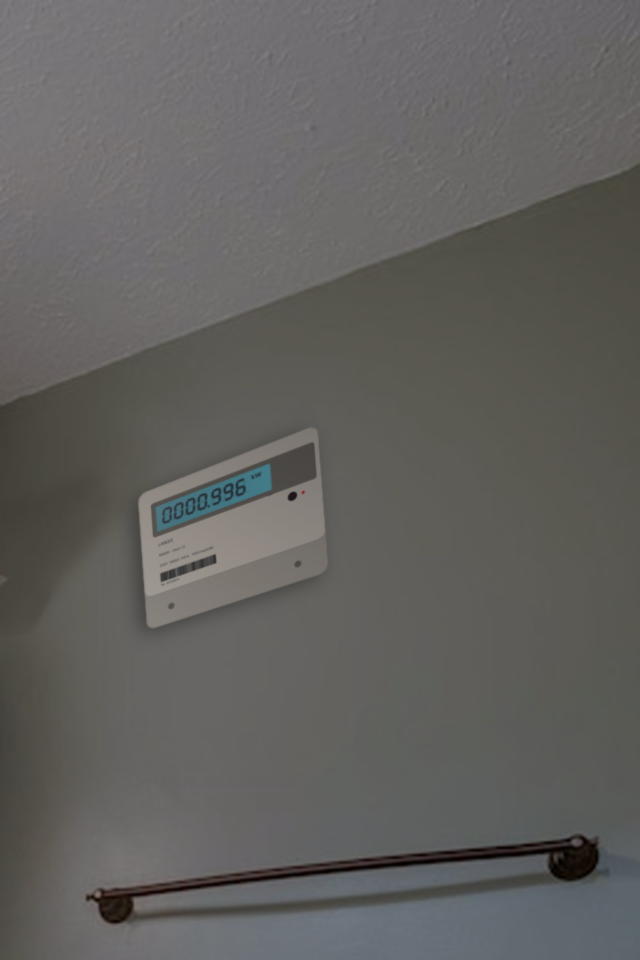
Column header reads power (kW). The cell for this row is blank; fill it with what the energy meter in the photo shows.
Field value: 0.996 kW
